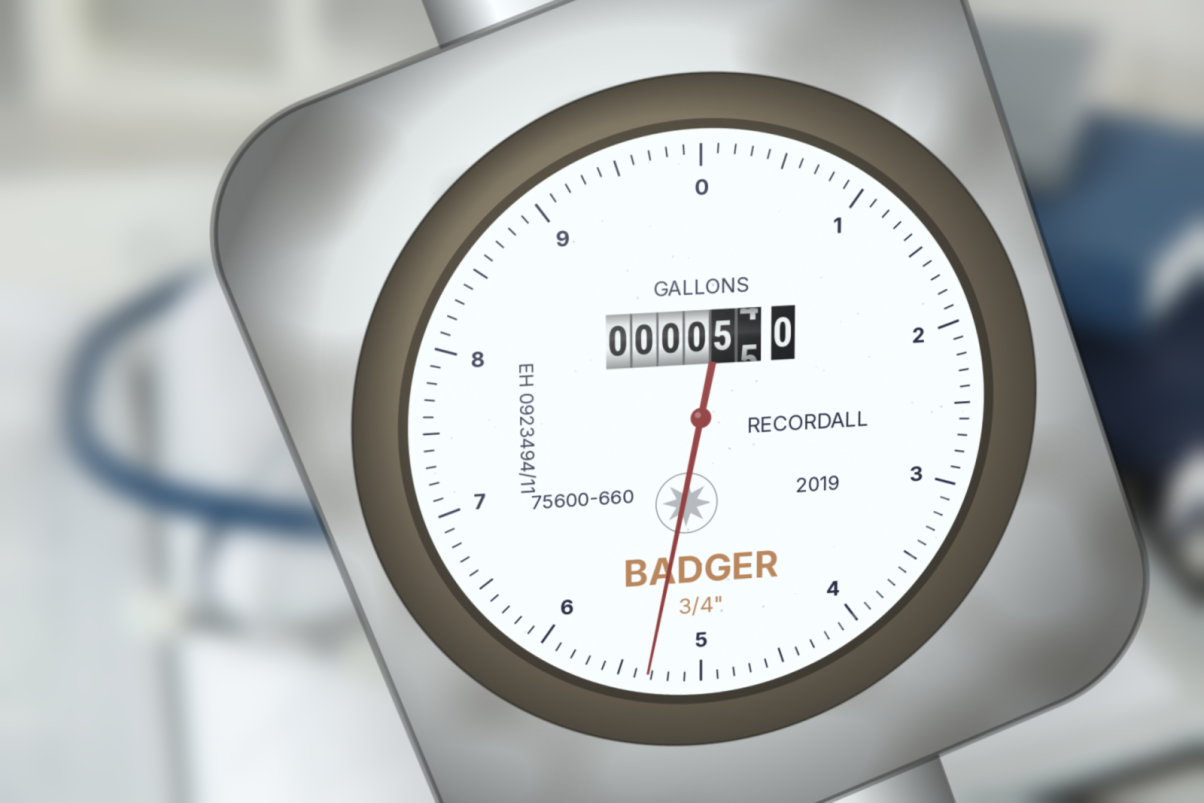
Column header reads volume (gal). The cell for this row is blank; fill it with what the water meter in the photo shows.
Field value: 545.3 gal
